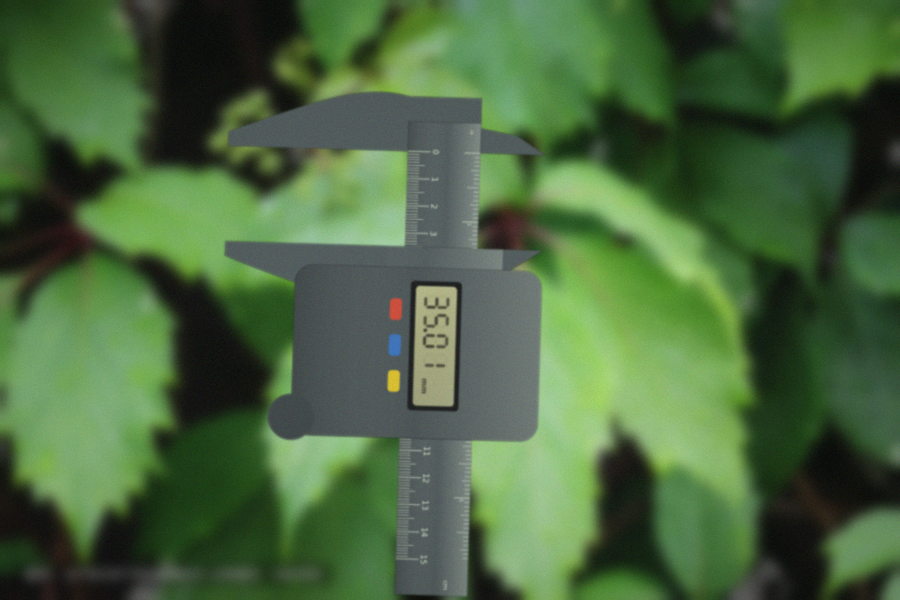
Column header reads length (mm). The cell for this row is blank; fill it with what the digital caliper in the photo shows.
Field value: 35.01 mm
